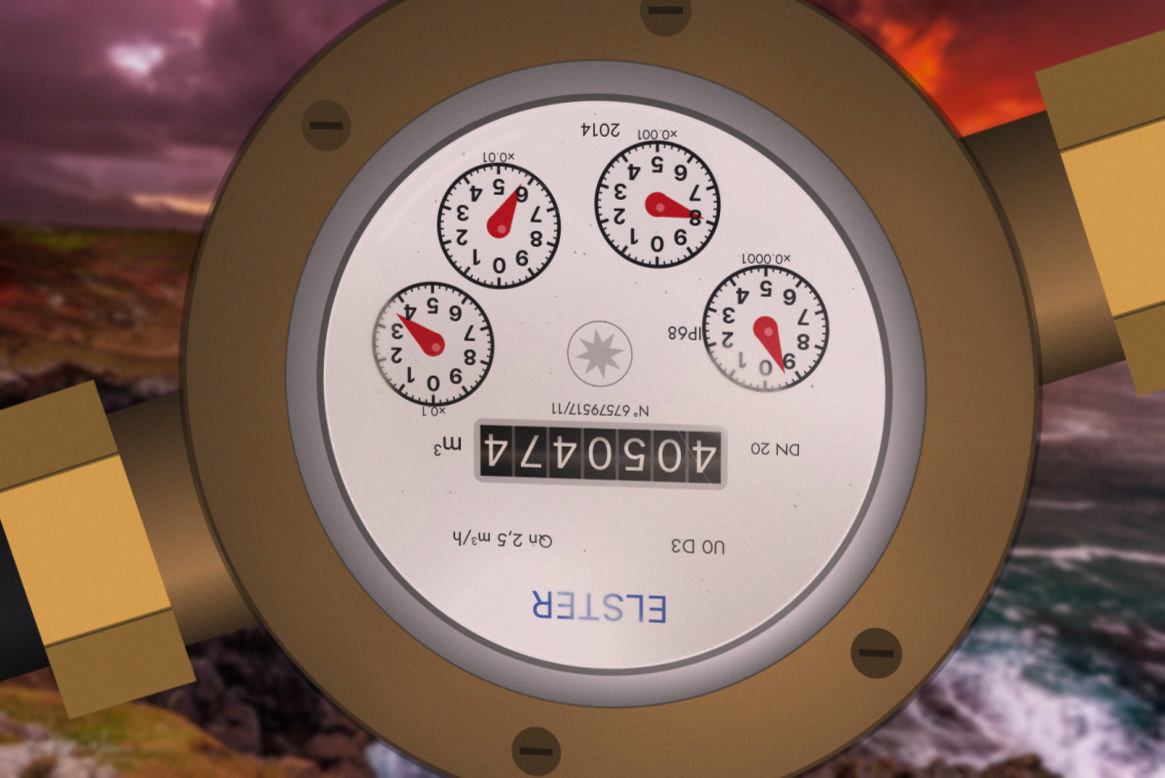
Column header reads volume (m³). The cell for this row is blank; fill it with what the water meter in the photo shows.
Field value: 4050474.3579 m³
